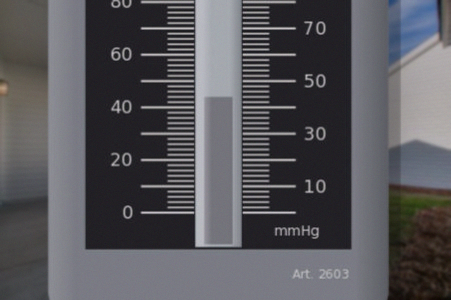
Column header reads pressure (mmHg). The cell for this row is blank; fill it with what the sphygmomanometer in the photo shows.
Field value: 44 mmHg
